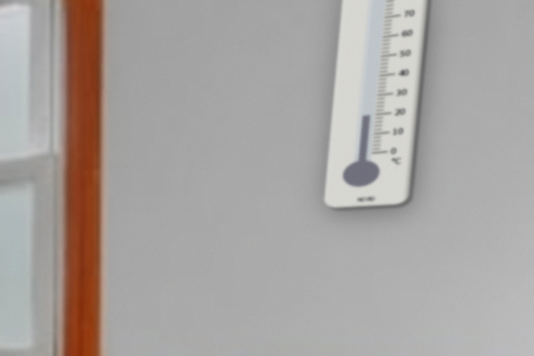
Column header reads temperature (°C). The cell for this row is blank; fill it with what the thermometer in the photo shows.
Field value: 20 °C
